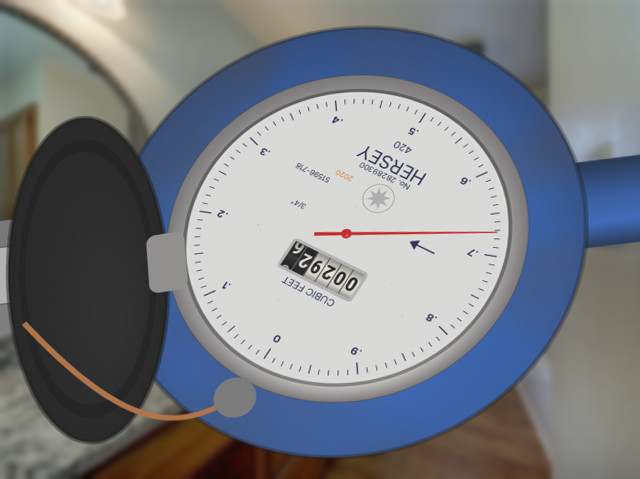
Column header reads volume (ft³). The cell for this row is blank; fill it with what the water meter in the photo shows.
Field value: 2925.67 ft³
